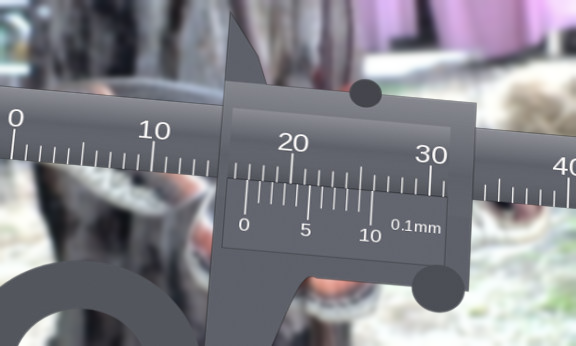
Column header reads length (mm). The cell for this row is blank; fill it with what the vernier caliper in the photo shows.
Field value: 16.9 mm
